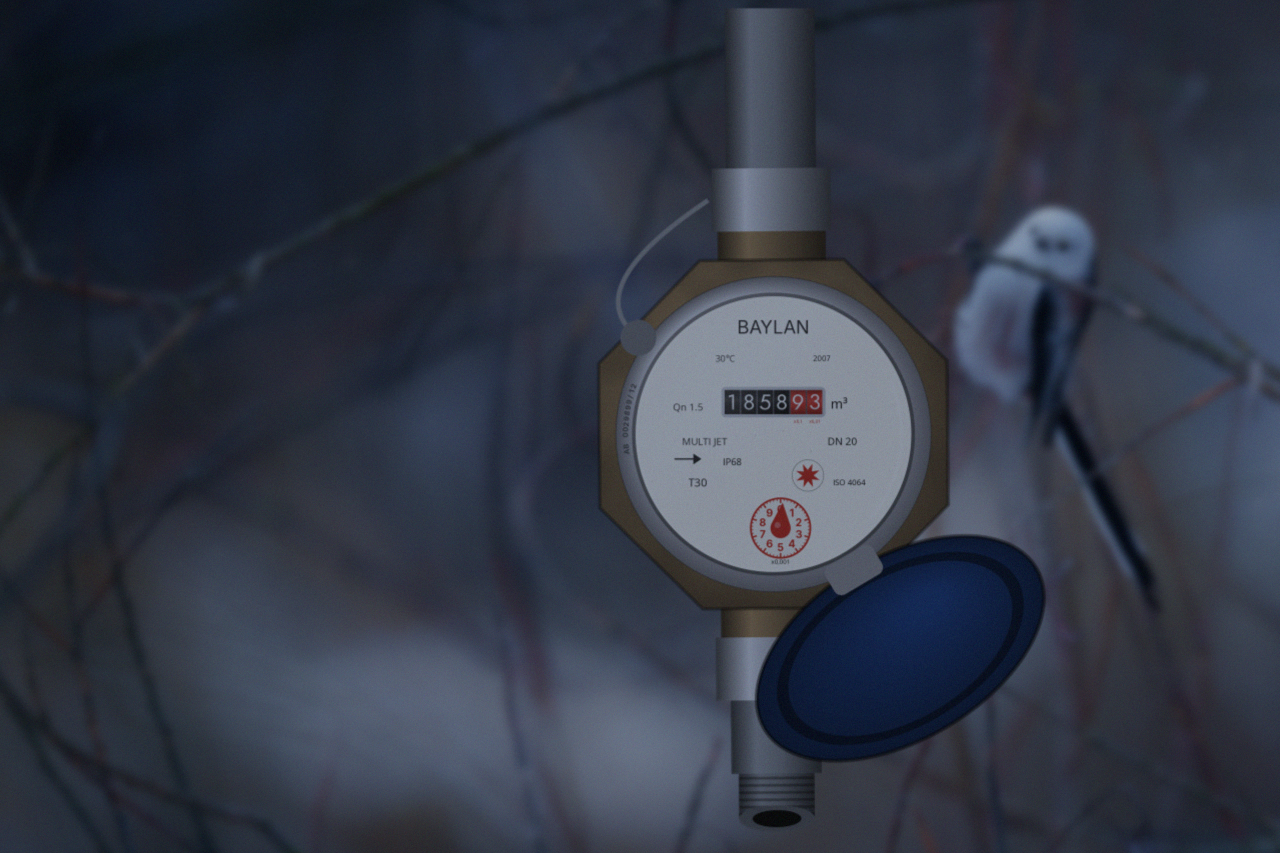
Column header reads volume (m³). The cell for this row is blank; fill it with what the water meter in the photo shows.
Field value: 1858.930 m³
